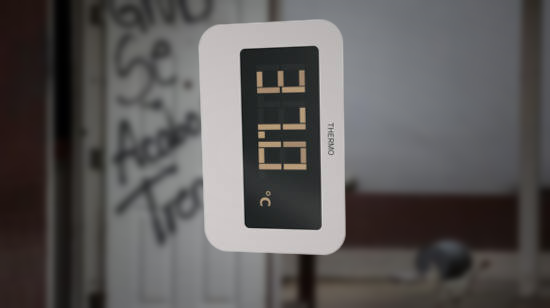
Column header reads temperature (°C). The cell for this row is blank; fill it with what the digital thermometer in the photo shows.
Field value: 37.0 °C
